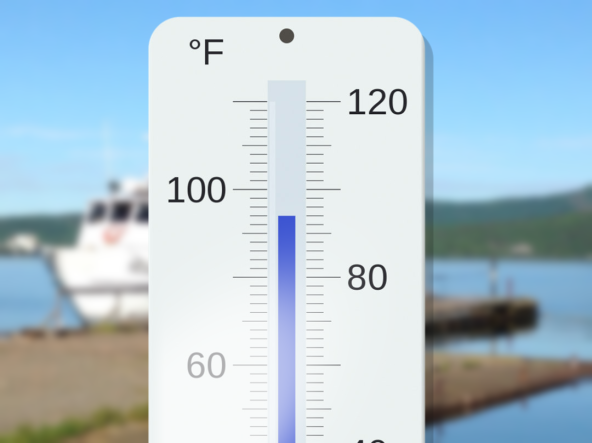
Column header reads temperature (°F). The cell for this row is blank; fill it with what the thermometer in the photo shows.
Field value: 94 °F
